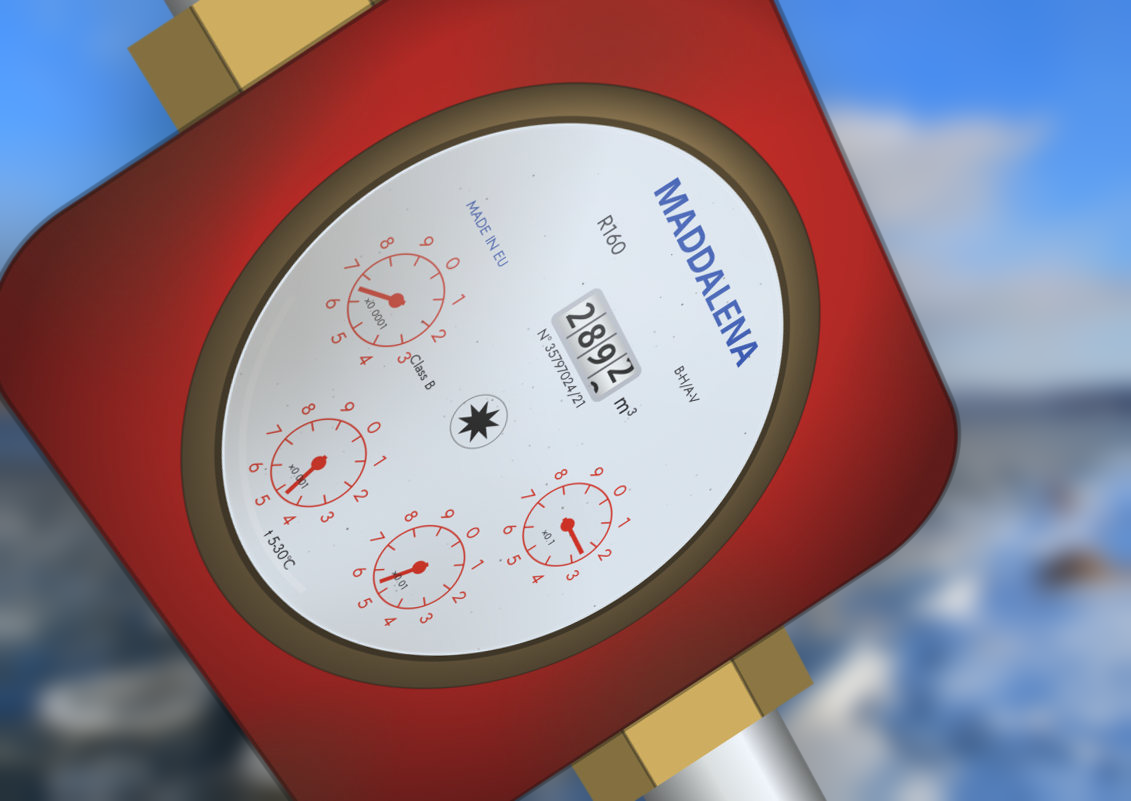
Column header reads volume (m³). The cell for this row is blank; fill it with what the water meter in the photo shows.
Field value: 2892.2546 m³
